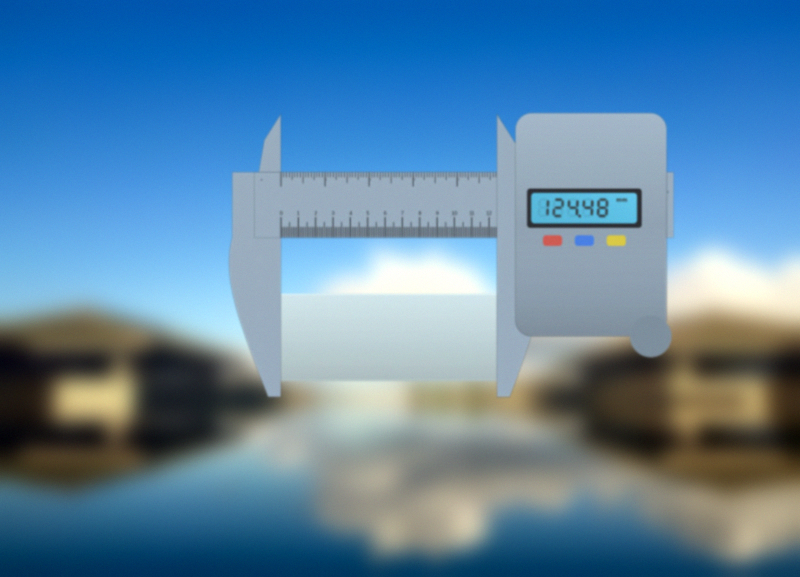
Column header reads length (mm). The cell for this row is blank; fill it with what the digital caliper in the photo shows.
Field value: 124.48 mm
